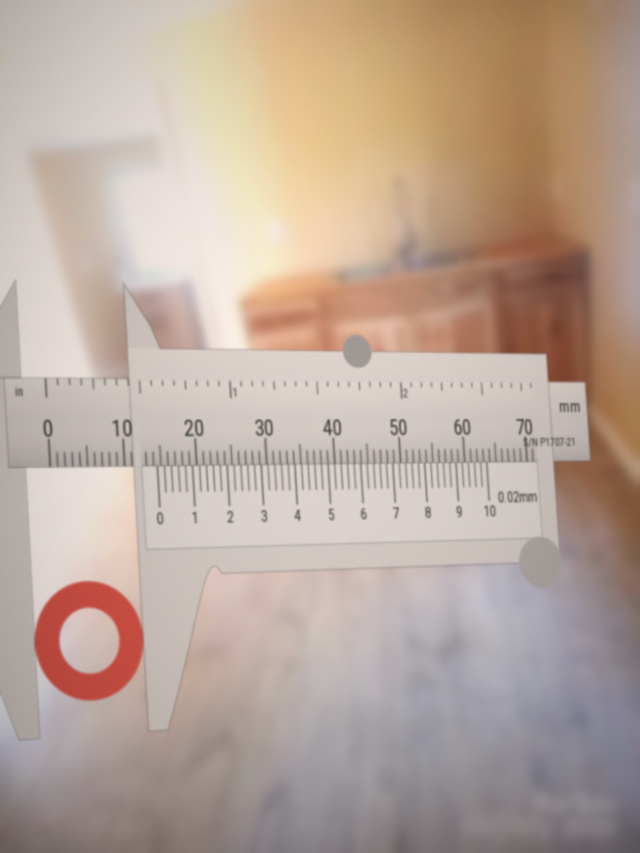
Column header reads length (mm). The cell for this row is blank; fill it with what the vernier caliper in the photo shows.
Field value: 14.5 mm
